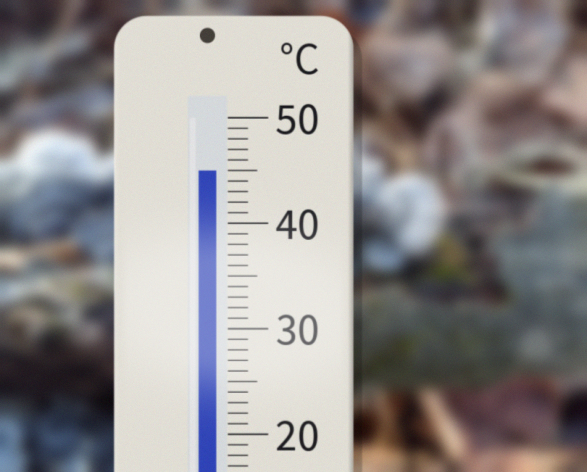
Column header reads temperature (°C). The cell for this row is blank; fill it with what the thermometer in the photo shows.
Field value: 45 °C
